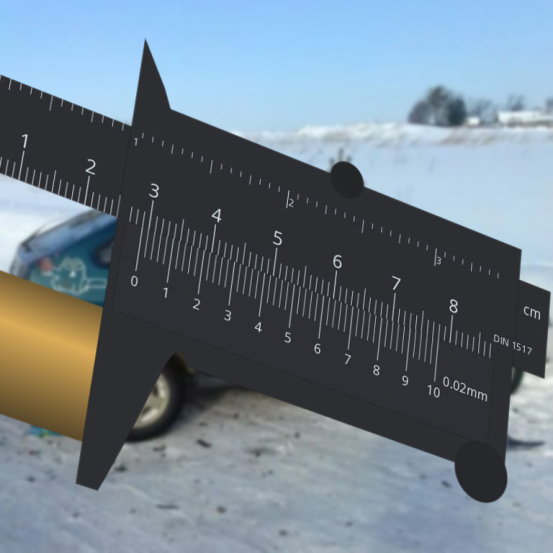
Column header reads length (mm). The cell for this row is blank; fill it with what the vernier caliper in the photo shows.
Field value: 29.0 mm
